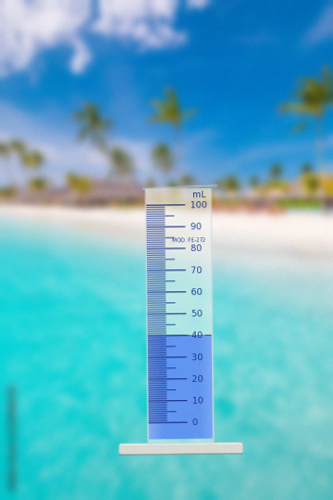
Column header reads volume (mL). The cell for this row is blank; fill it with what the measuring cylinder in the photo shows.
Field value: 40 mL
